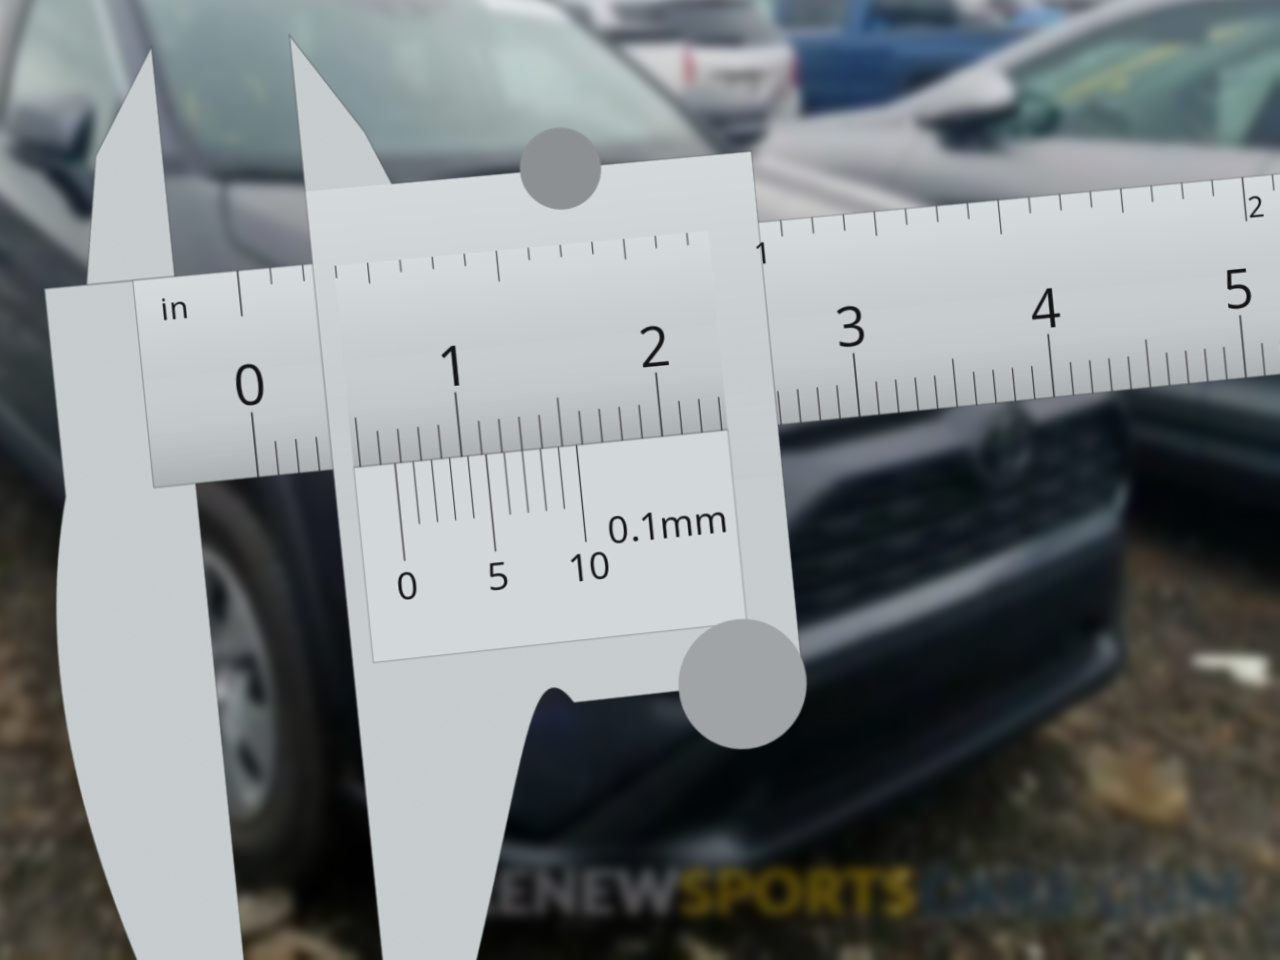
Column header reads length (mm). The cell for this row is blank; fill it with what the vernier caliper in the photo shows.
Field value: 6.7 mm
